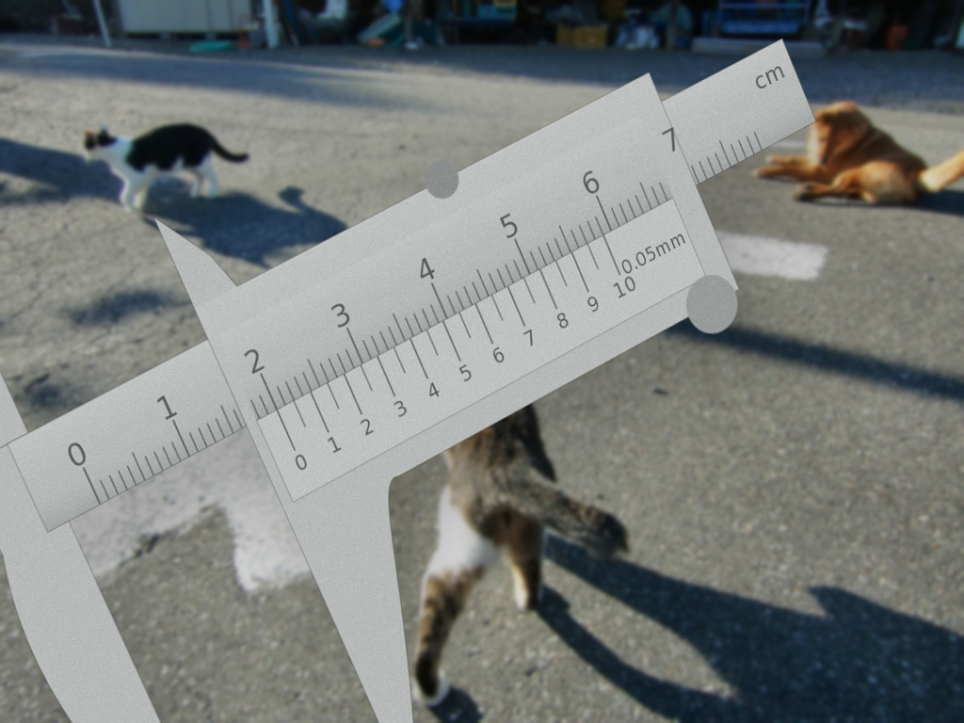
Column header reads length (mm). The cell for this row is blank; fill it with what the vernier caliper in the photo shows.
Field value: 20.0 mm
